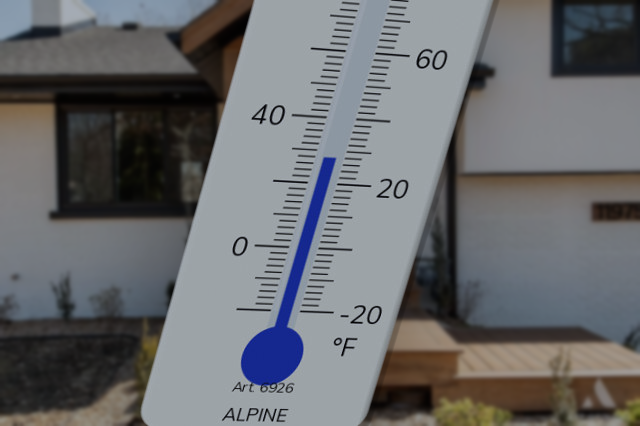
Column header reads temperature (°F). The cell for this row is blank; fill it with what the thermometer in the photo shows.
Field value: 28 °F
